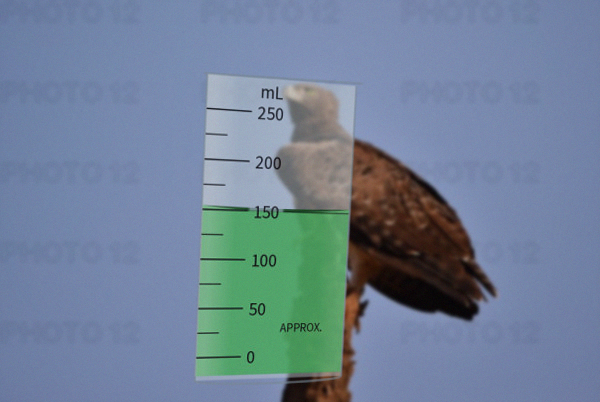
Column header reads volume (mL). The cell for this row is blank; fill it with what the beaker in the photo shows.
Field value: 150 mL
